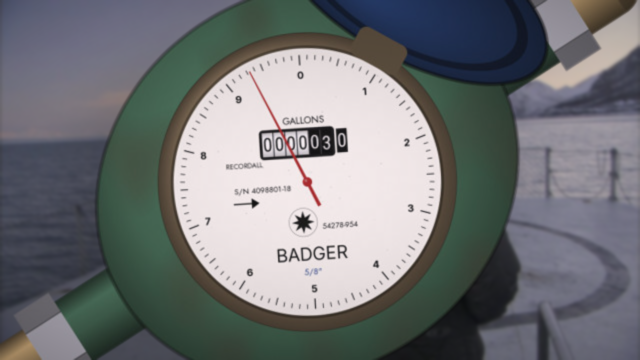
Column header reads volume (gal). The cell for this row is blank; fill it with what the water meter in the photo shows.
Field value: 29.3 gal
